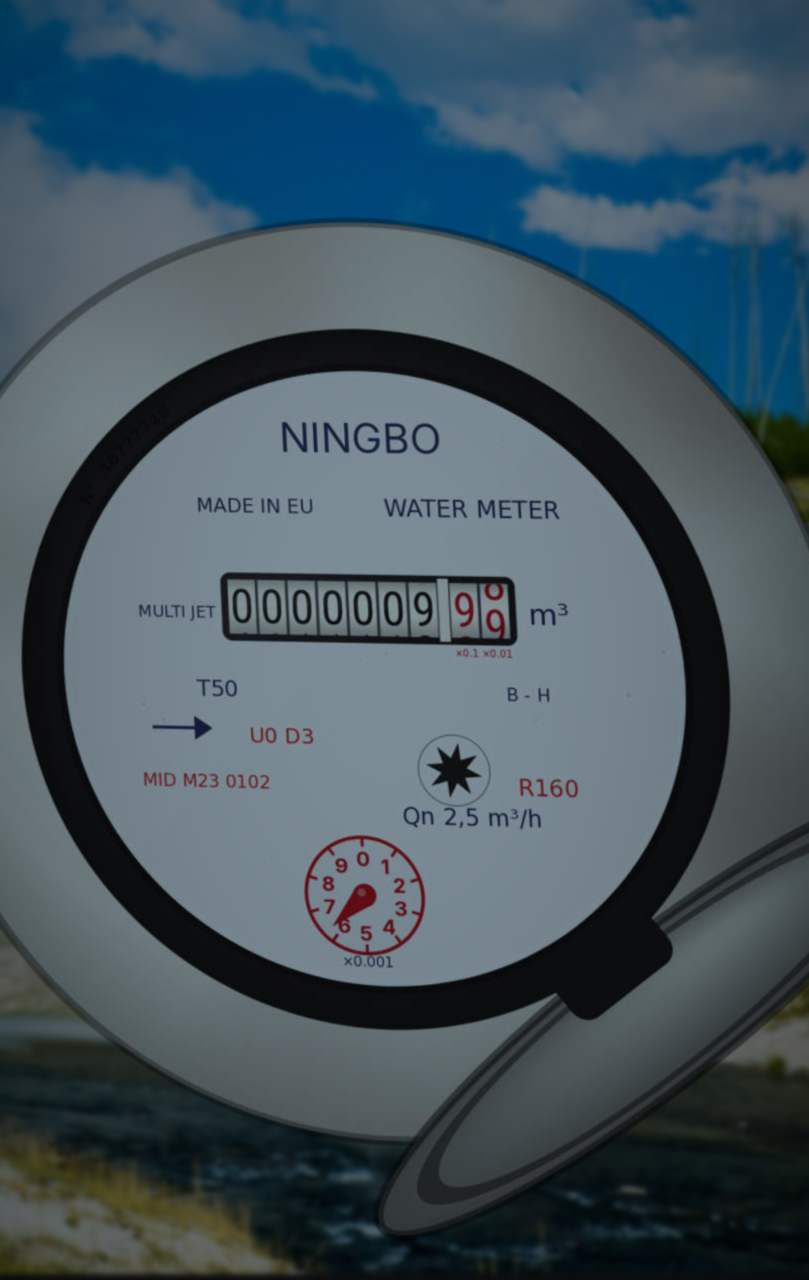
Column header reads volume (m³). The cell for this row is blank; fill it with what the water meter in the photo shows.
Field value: 9.986 m³
